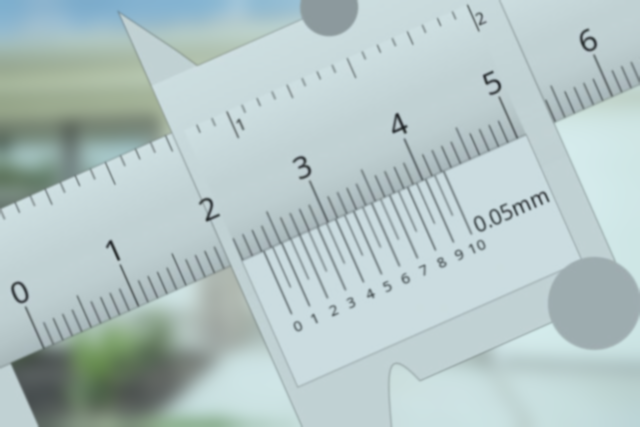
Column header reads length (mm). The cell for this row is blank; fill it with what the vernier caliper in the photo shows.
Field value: 23.2 mm
